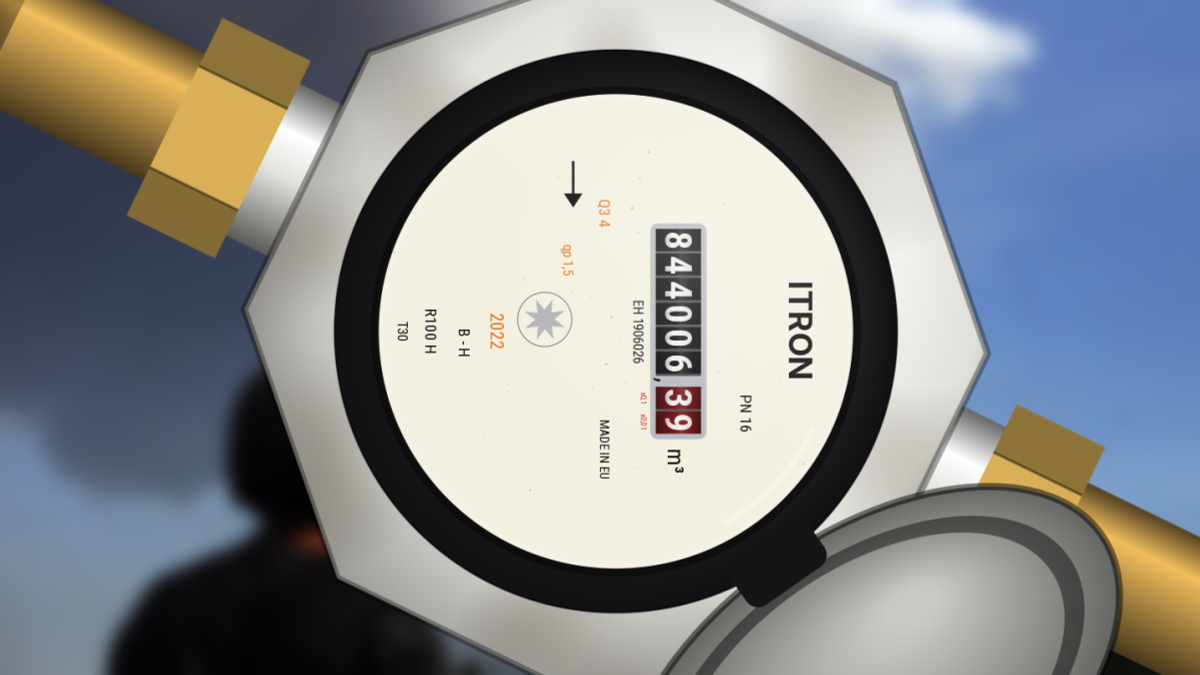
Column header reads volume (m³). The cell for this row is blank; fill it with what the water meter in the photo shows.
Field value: 844006.39 m³
